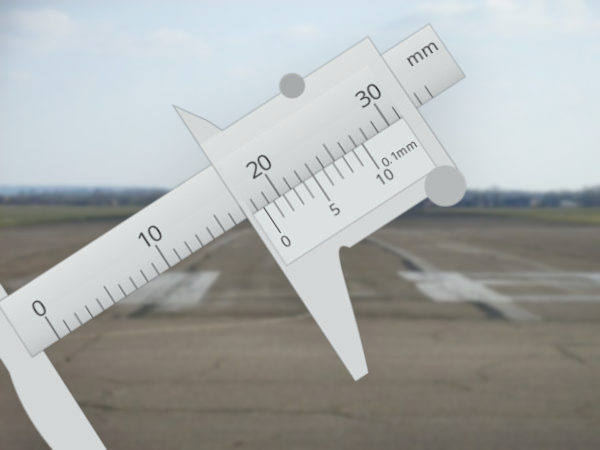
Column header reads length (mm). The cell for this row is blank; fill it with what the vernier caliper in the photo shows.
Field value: 18.5 mm
